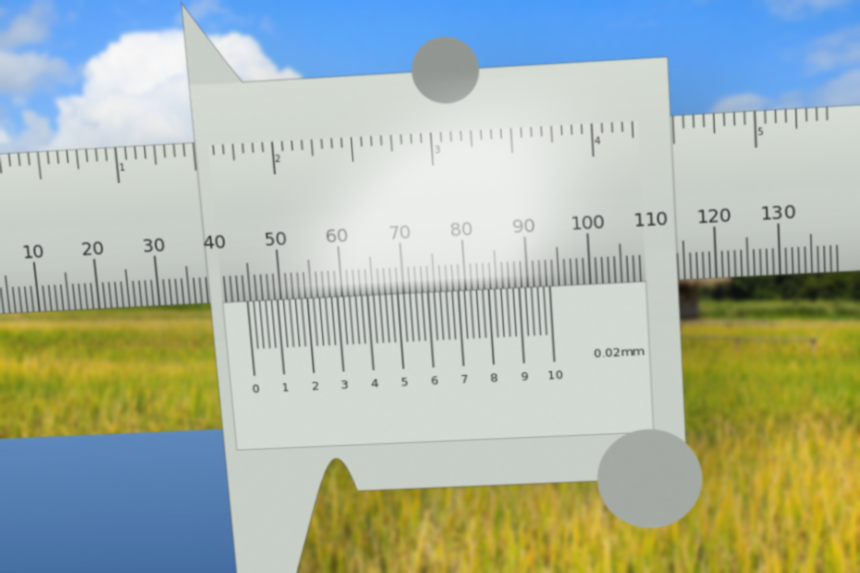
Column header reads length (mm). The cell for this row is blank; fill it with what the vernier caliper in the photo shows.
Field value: 44.5 mm
